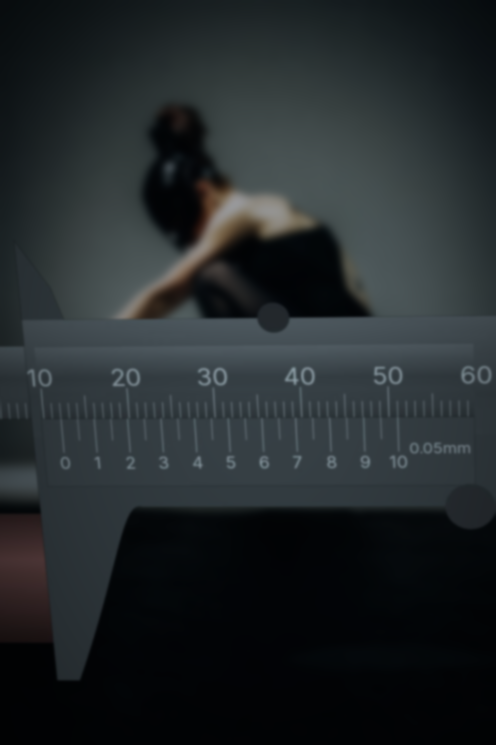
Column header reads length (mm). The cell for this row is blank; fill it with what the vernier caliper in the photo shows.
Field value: 12.0 mm
